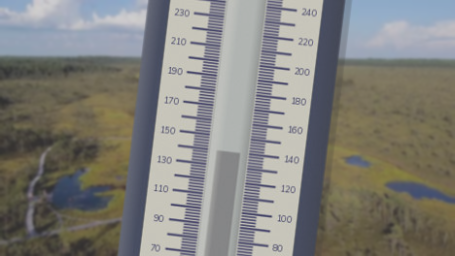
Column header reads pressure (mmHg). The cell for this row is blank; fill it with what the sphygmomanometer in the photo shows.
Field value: 140 mmHg
